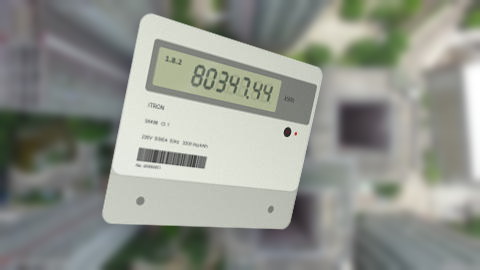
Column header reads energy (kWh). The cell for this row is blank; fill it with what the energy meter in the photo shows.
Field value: 80347.44 kWh
